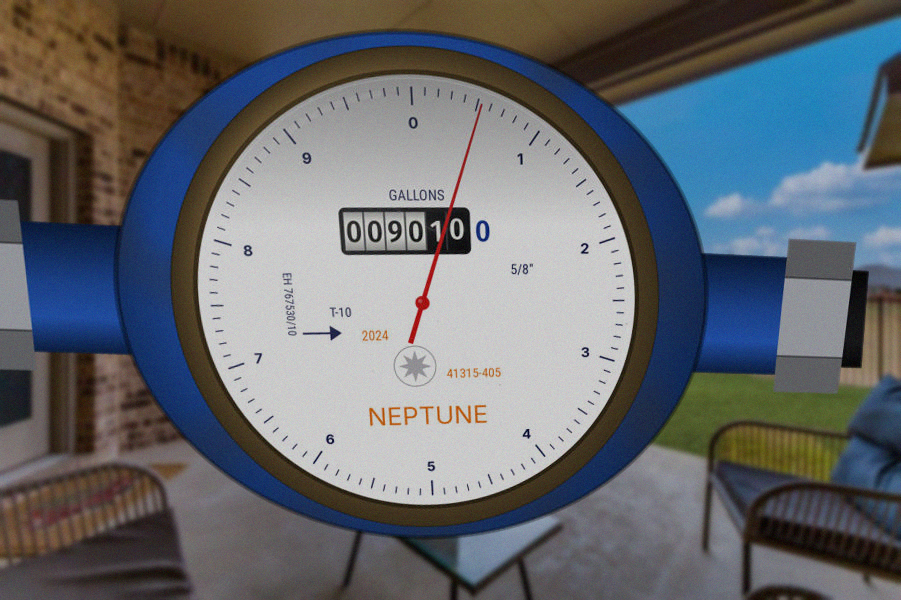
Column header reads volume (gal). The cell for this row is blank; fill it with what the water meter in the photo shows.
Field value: 90100.5 gal
